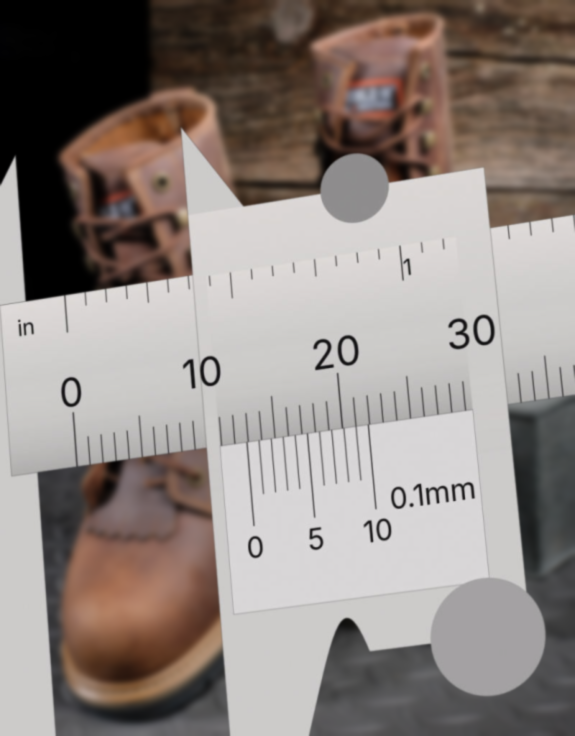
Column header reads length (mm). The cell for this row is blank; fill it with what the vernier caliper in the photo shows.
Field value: 12.9 mm
